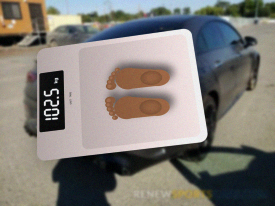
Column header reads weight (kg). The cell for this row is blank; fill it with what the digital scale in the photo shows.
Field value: 102.5 kg
